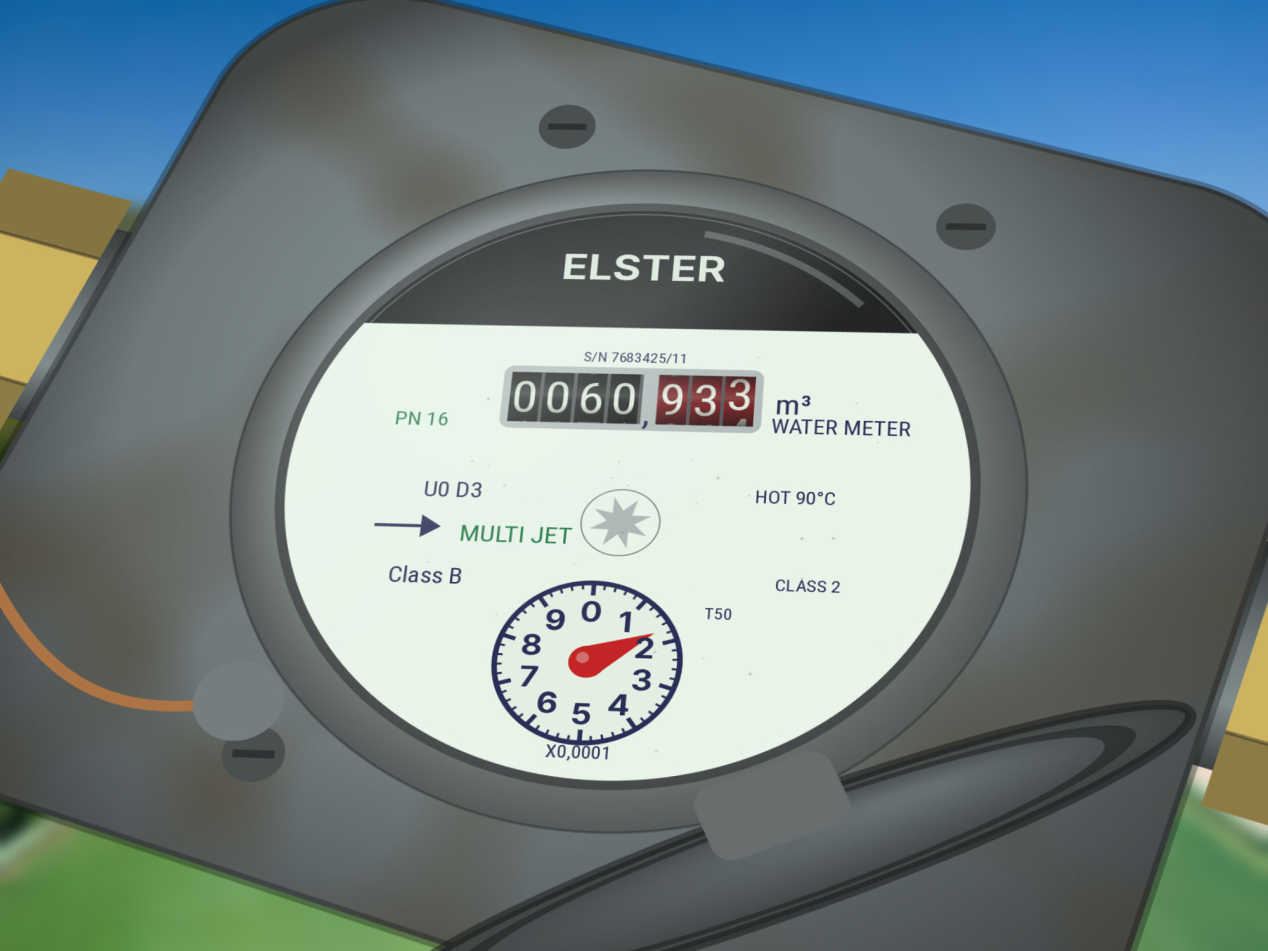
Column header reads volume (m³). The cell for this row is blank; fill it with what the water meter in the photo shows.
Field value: 60.9331 m³
